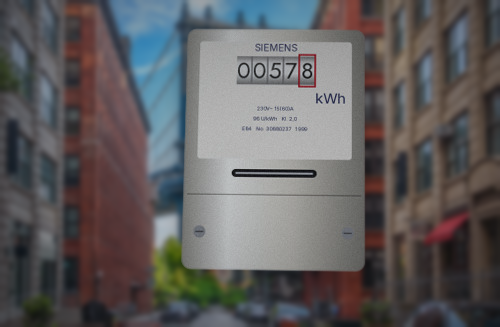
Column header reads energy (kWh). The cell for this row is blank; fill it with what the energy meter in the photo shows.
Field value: 57.8 kWh
